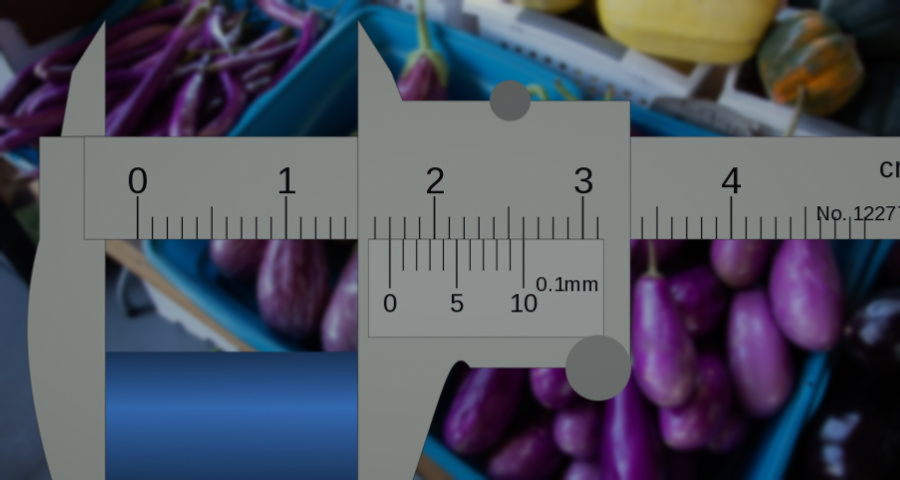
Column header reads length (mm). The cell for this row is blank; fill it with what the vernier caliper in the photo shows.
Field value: 17.0 mm
